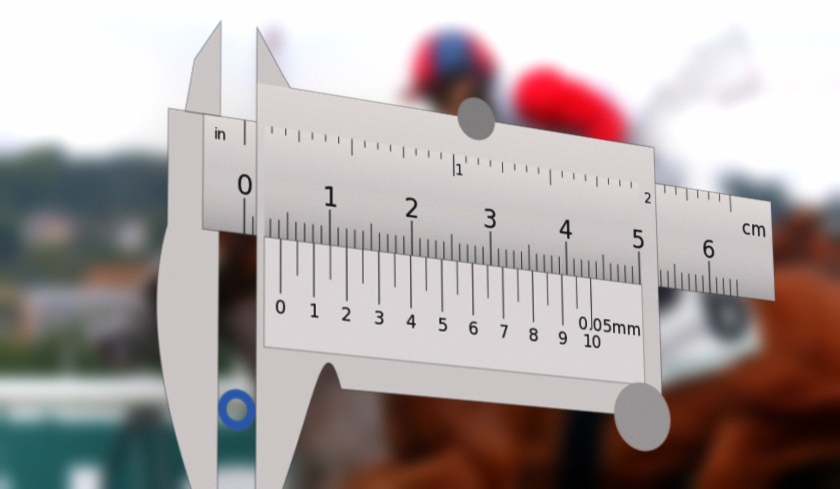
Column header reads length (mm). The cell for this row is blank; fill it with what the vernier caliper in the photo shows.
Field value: 4.2 mm
